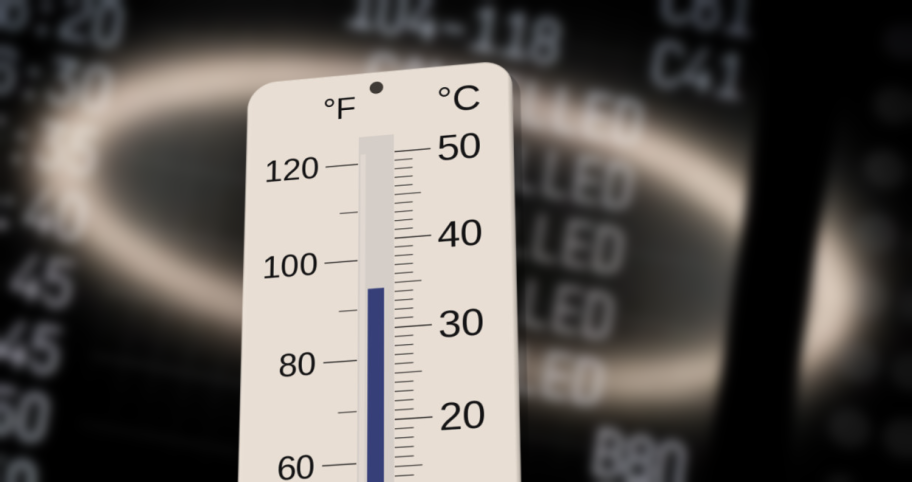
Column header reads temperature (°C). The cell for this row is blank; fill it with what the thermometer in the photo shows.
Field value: 34.5 °C
